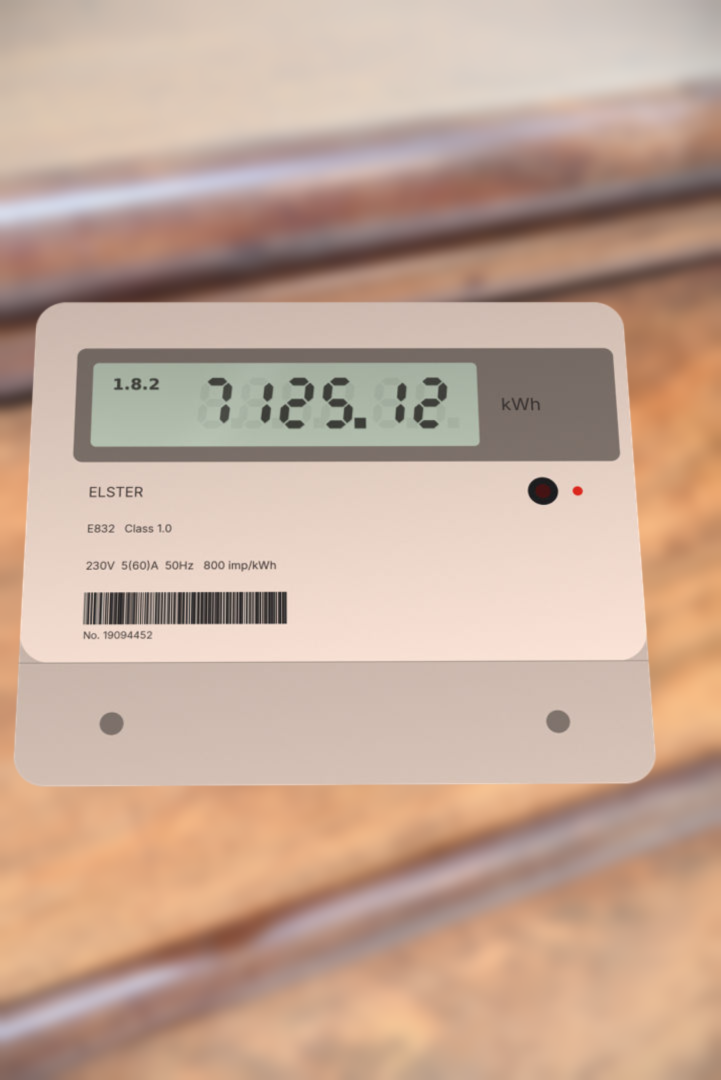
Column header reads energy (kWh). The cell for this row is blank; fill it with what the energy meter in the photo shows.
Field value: 7125.12 kWh
